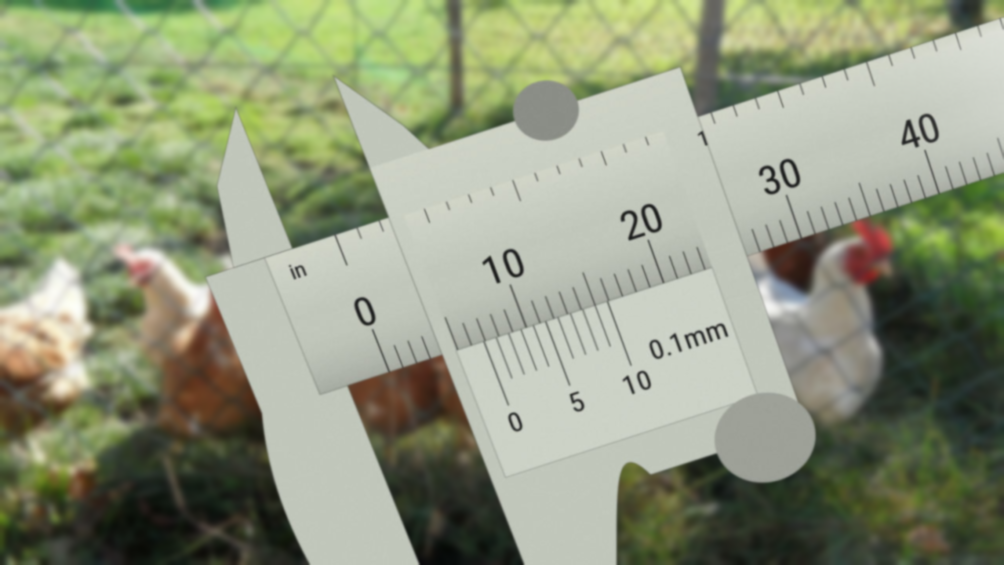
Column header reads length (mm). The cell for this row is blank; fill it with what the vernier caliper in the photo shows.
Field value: 6.9 mm
